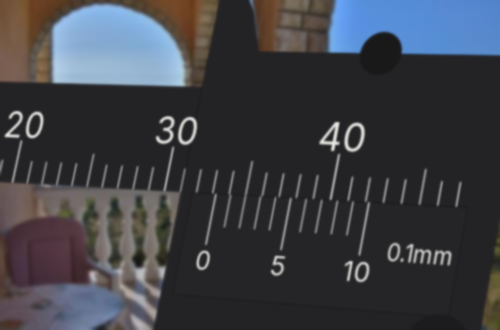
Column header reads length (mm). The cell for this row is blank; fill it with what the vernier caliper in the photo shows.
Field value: 33.2 mm
